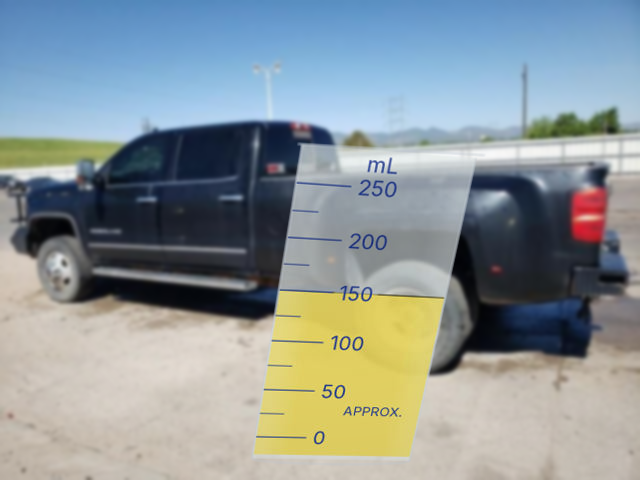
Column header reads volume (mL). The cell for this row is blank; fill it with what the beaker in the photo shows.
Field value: 150 mL
